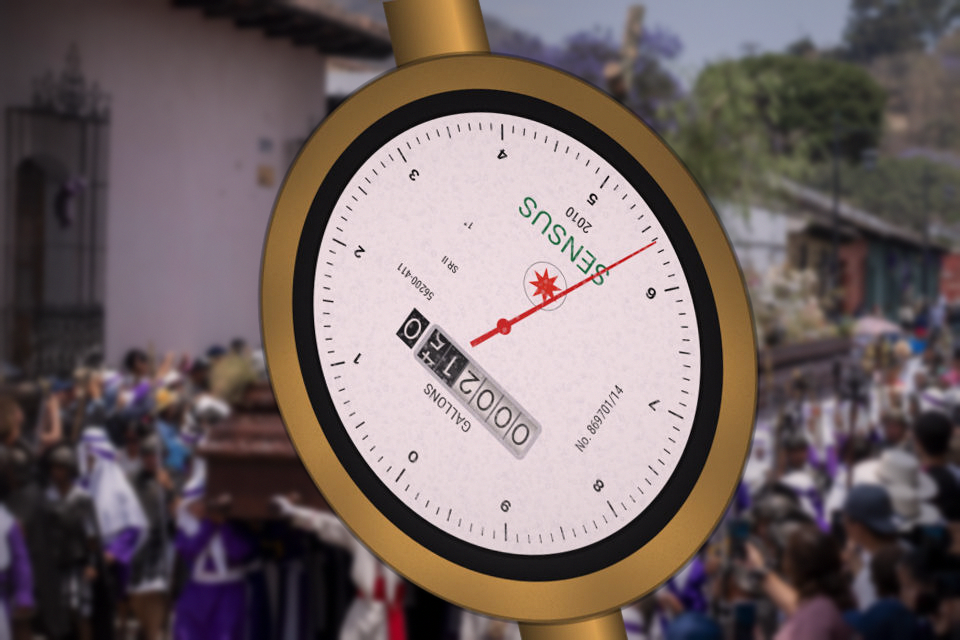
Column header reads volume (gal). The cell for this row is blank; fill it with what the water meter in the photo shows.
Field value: 2145.6 gal
